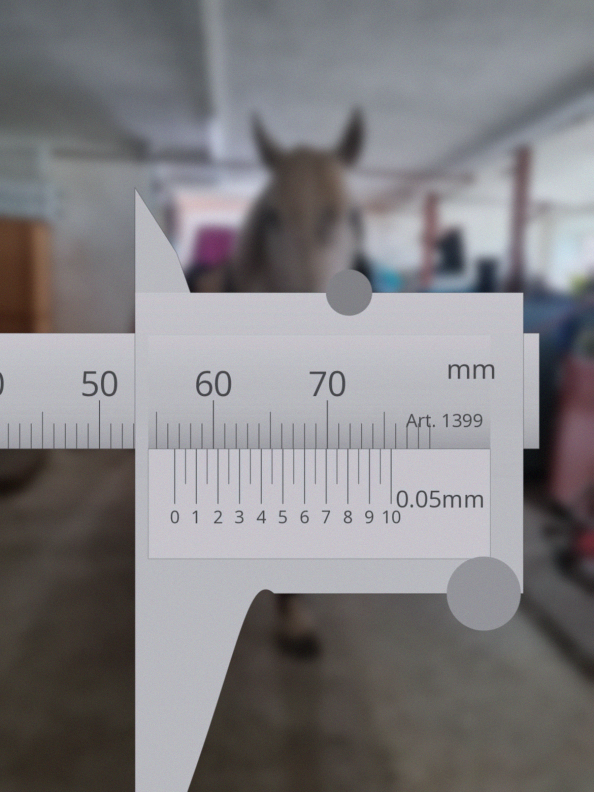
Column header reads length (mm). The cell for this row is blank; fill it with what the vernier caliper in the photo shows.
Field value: 56.6 mm
